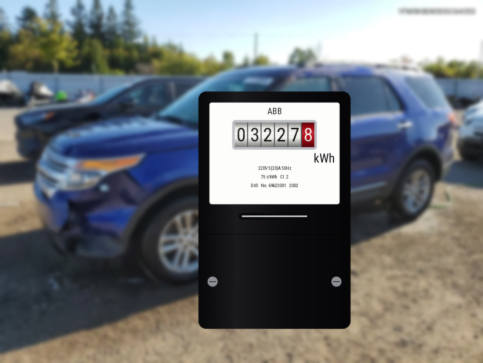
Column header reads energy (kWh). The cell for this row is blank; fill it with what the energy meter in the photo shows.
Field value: 3227.8 kWh
